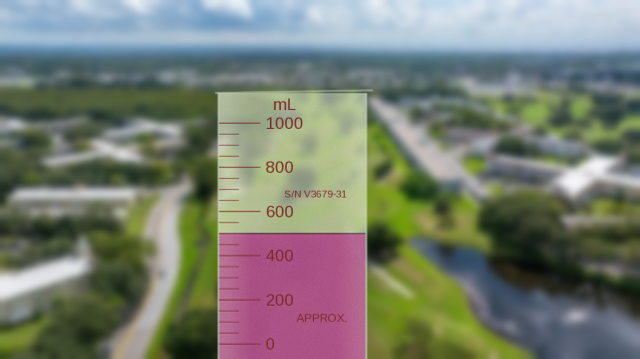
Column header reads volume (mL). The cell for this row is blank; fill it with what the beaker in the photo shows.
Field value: 500 mL
